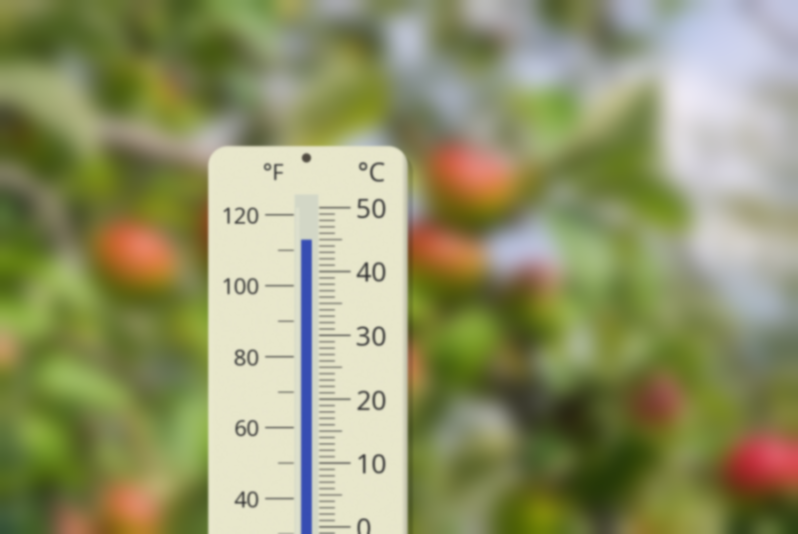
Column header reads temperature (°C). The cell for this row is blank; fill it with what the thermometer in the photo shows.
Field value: 45 °C
